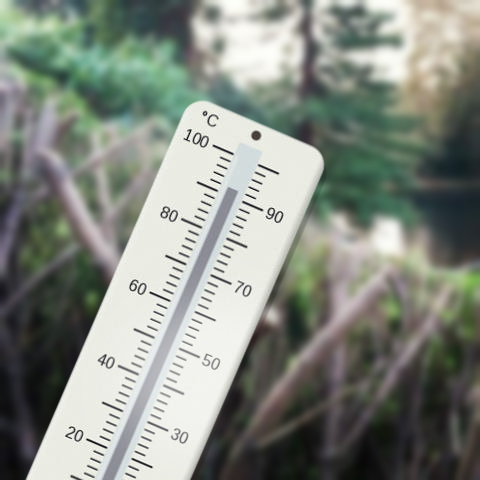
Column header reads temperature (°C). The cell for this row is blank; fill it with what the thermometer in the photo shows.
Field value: 92 °C
